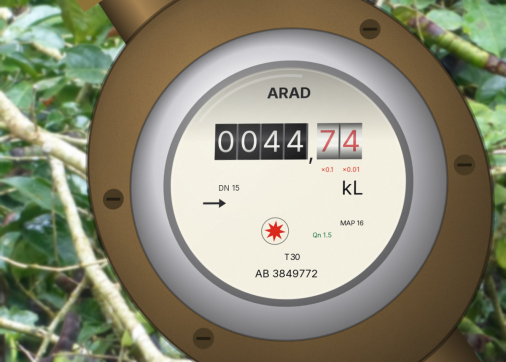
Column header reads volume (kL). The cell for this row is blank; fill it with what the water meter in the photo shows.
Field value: 44.74 kL
